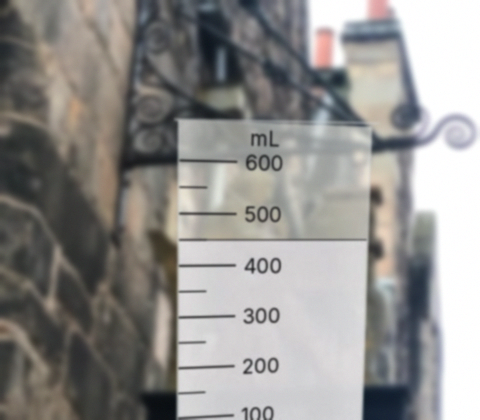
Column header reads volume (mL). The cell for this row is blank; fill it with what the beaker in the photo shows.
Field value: 450 mL
